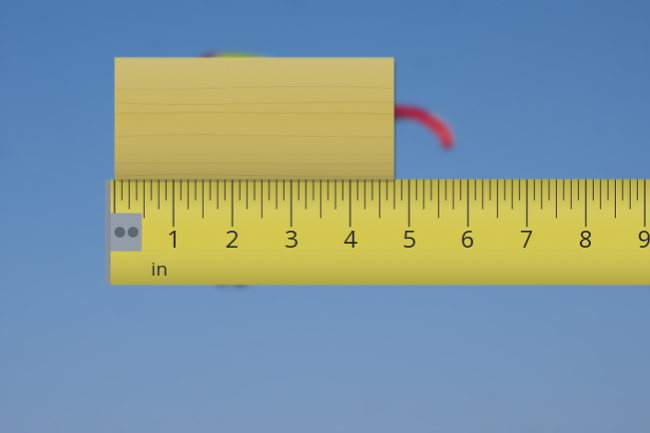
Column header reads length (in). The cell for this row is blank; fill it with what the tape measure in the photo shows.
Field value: 4.75 in
